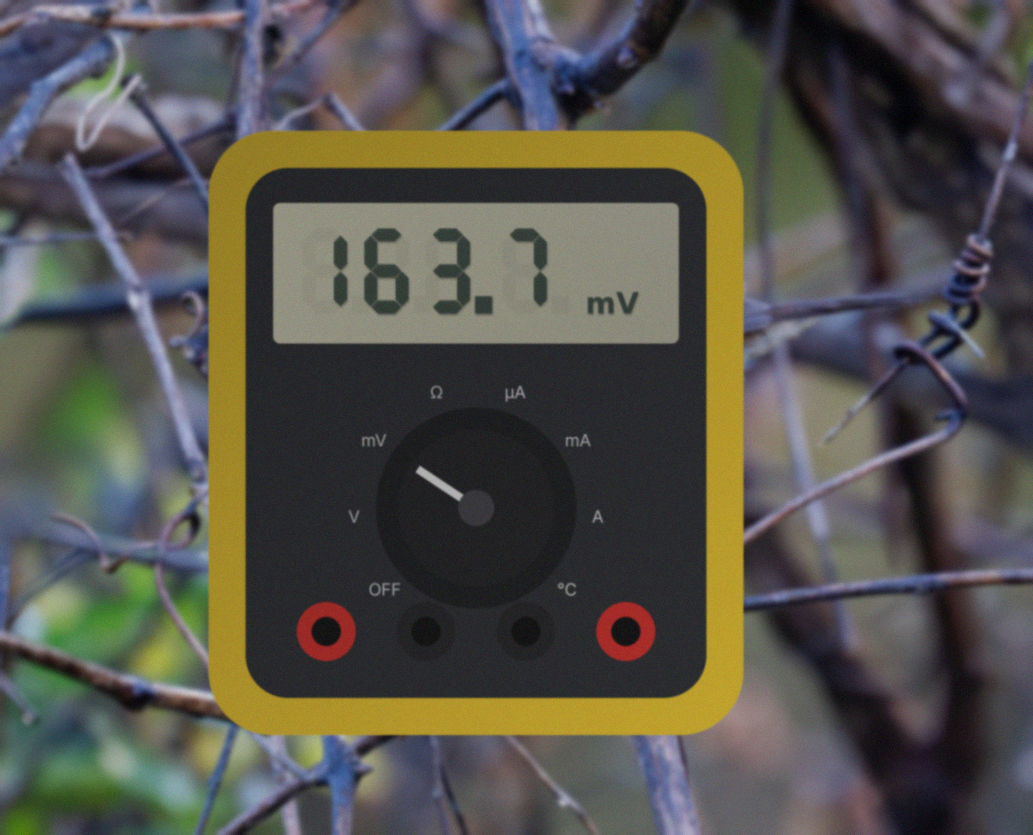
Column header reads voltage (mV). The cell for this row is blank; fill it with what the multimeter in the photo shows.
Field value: 163.7 mV
